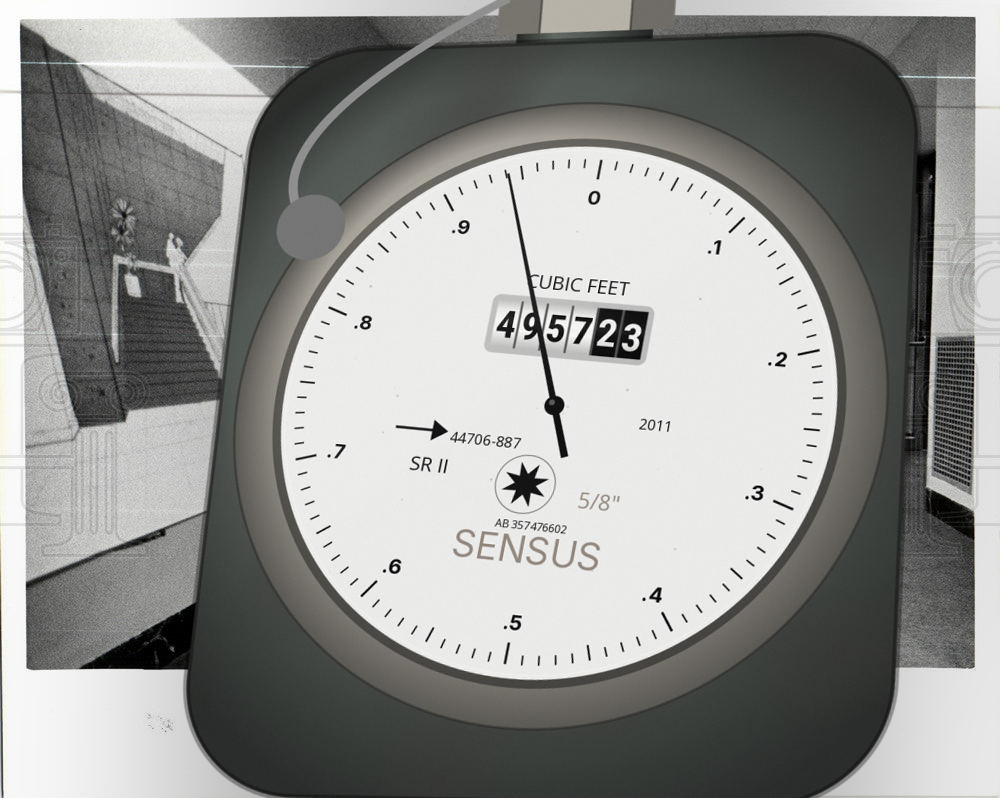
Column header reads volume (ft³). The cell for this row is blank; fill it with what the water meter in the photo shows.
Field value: 495722.94 ft³
